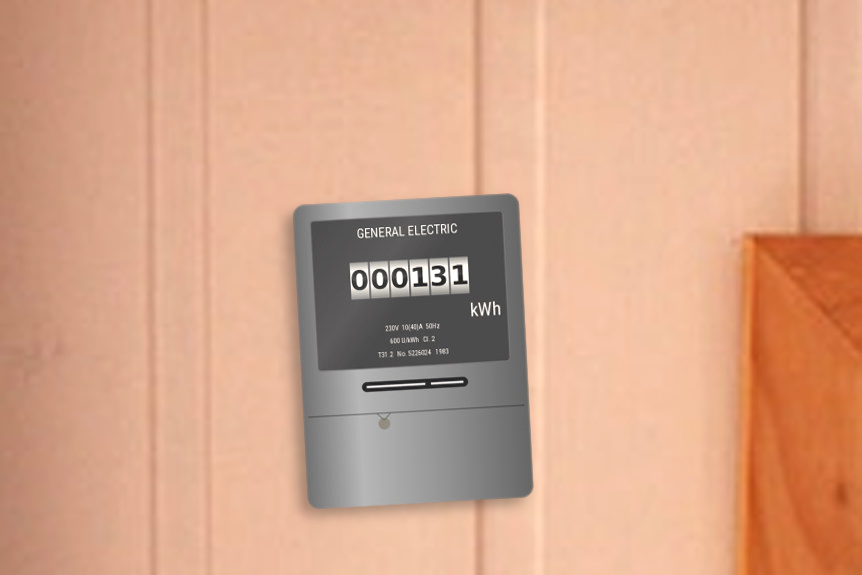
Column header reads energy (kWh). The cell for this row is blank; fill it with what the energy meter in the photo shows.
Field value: 131 kWh
